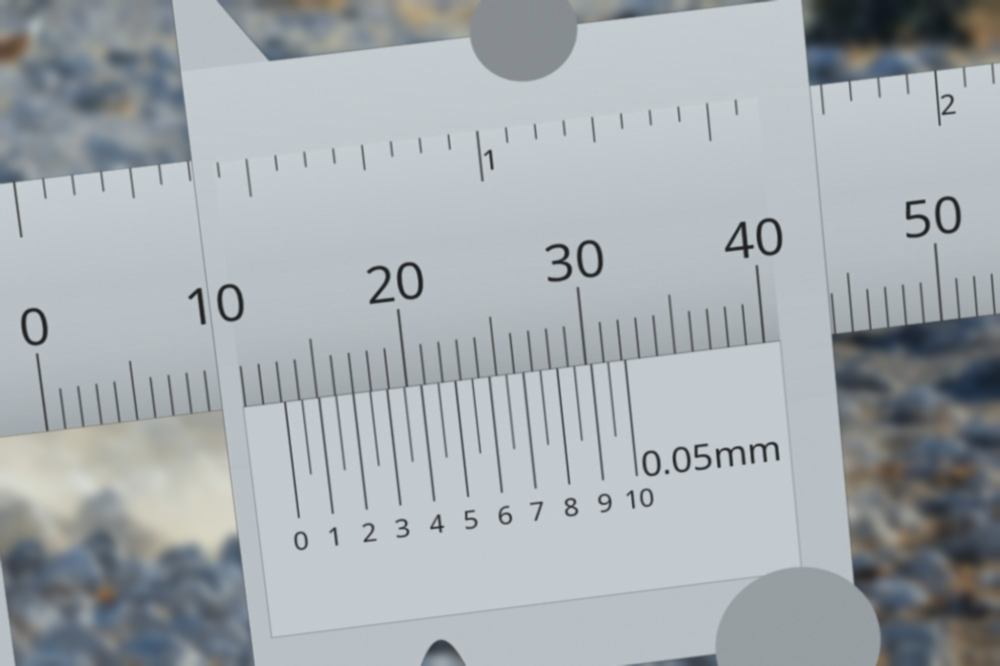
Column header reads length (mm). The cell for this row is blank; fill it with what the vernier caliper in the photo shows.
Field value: 13.2 mm
